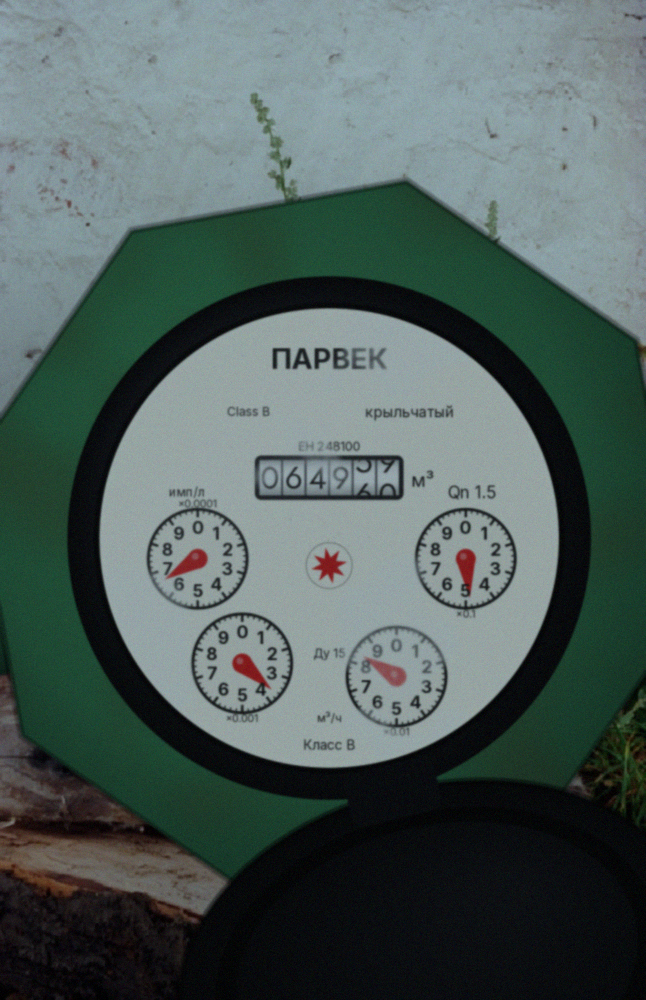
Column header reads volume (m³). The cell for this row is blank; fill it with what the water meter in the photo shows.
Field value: 64959.4836 m³
